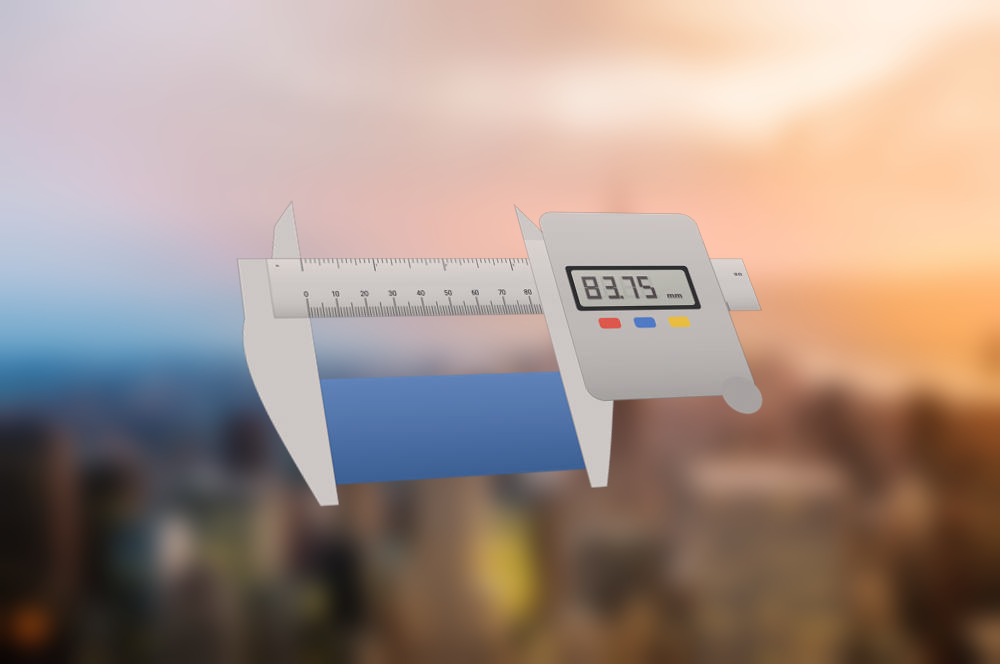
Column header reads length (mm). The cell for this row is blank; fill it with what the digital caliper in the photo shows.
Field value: 83.75 mm
